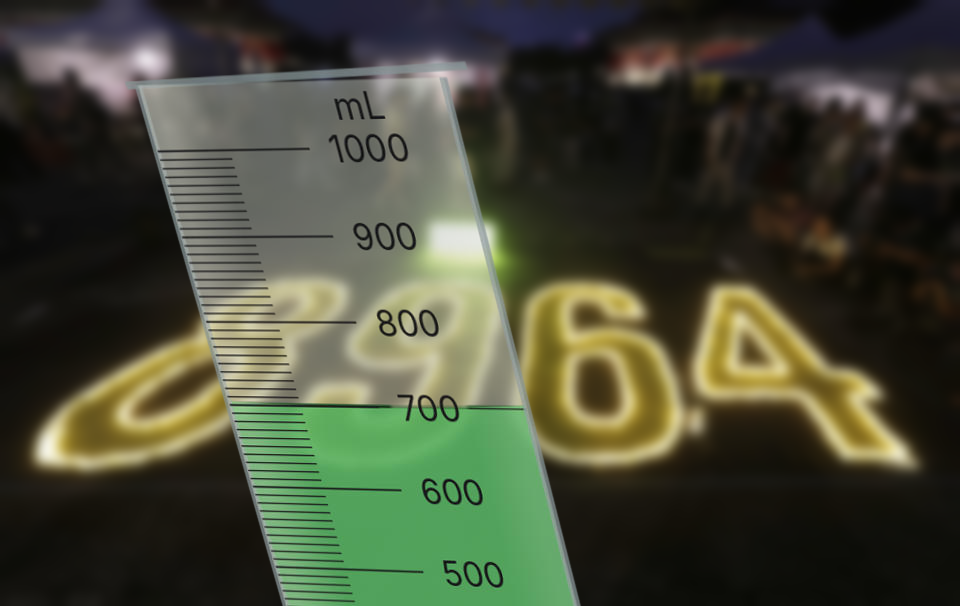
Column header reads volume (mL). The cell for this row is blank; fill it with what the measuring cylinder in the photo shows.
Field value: 700 mL
